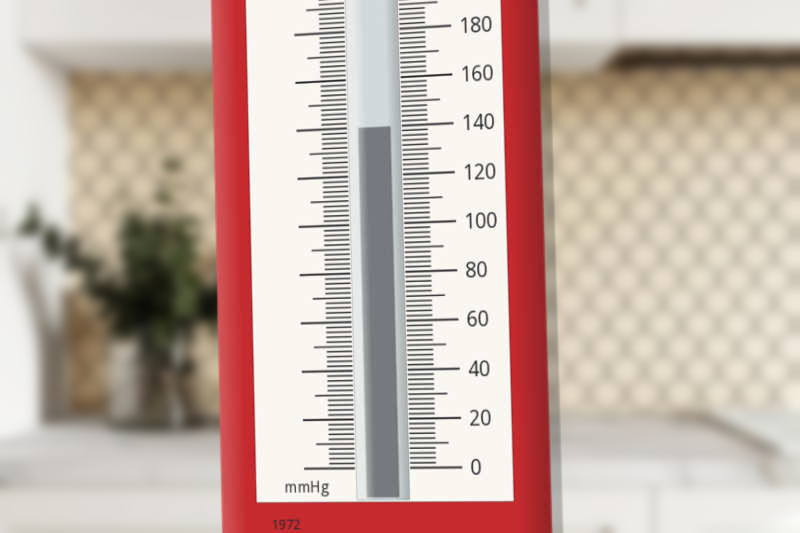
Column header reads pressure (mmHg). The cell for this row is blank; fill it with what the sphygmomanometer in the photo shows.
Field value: 140 mmHg
